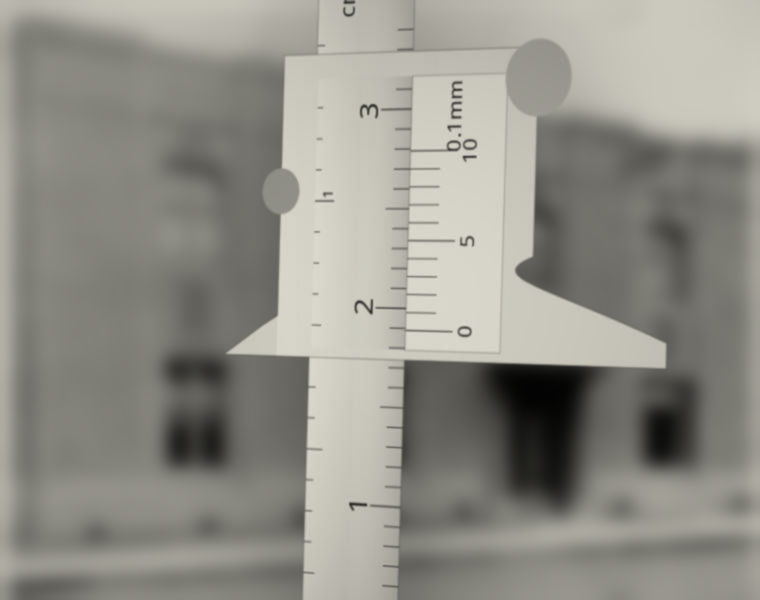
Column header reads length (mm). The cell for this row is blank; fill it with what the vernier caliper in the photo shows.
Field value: 18.9 mm
